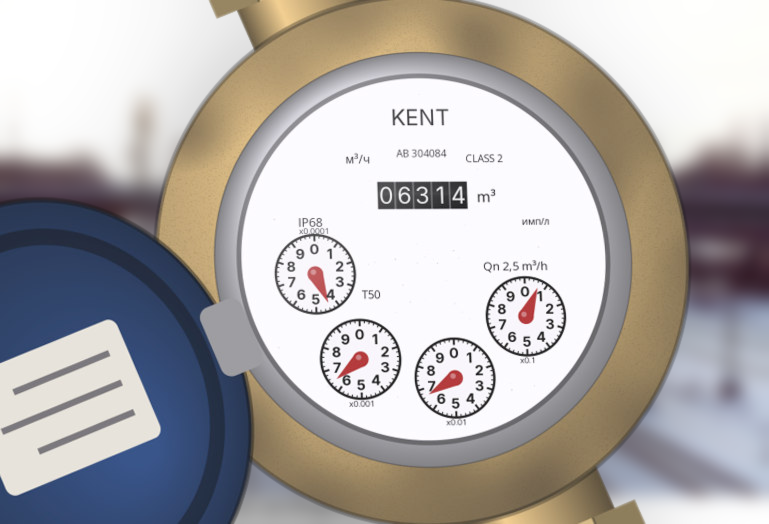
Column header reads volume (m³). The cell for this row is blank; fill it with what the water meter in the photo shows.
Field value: 6314.0664 m³
